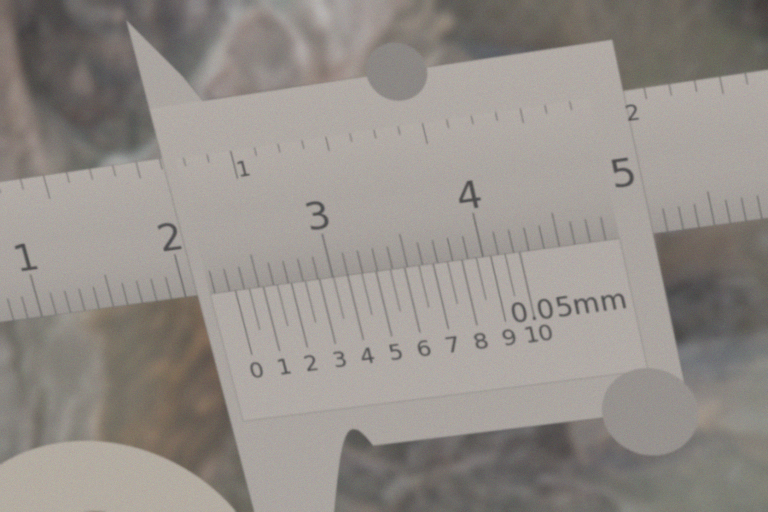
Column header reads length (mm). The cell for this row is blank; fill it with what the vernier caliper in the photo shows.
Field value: 23.4 mm
